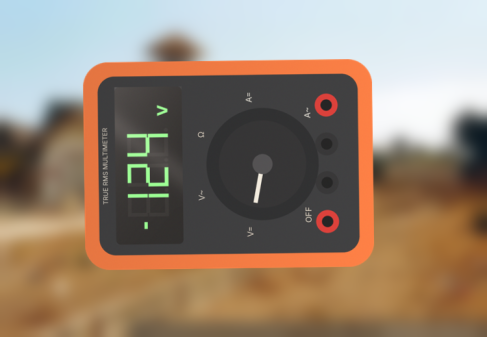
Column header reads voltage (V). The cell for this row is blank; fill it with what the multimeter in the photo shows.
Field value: -124 V
